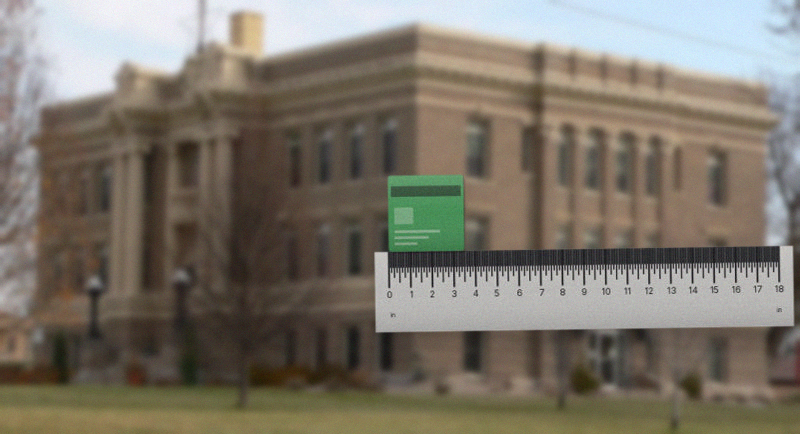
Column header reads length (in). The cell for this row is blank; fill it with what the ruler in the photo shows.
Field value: 3.5 in
